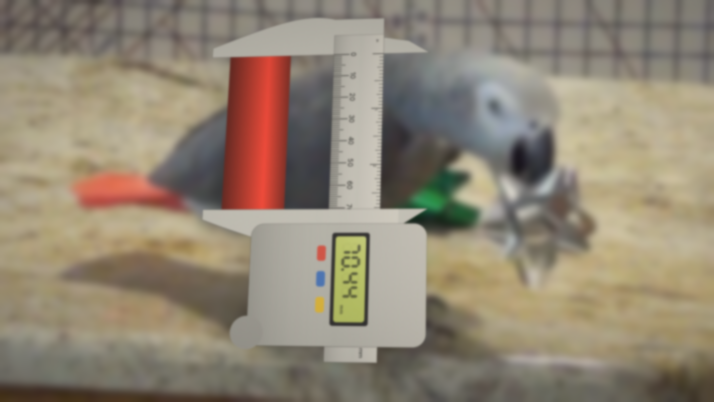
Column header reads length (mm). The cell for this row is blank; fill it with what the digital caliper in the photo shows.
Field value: 70.44 mm
